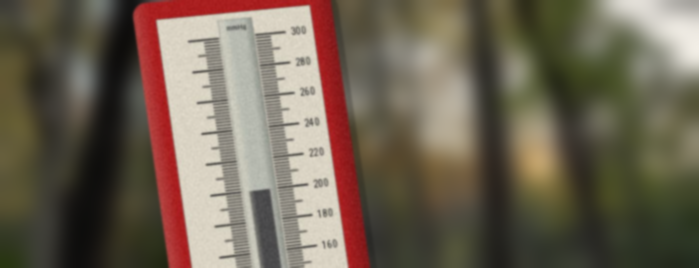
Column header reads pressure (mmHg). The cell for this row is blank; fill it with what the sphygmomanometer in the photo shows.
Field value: 200 mmHg
